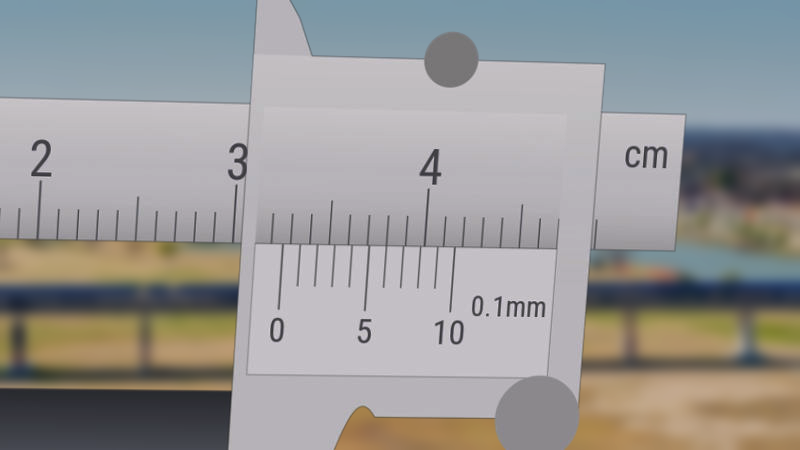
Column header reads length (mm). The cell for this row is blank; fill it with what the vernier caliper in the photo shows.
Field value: 32.6 mm
